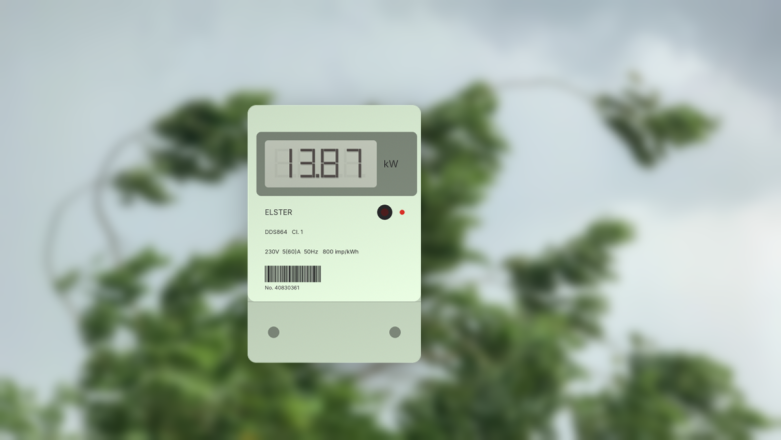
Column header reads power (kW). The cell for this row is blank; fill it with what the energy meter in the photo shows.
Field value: 13.87 kW
